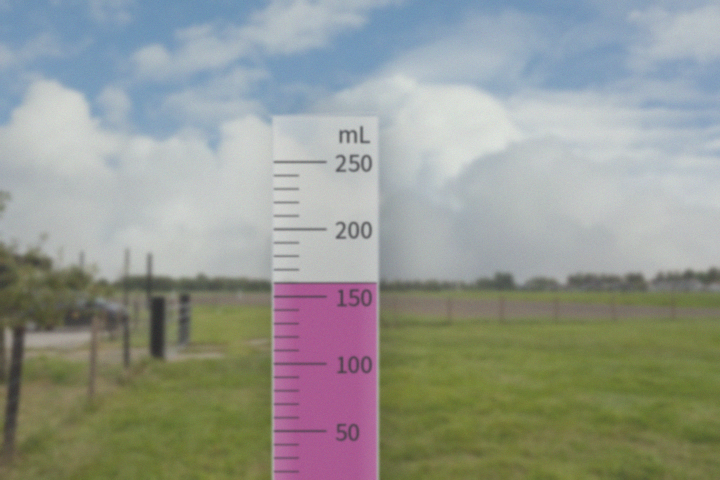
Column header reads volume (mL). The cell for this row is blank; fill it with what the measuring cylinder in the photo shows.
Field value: 160 mL
